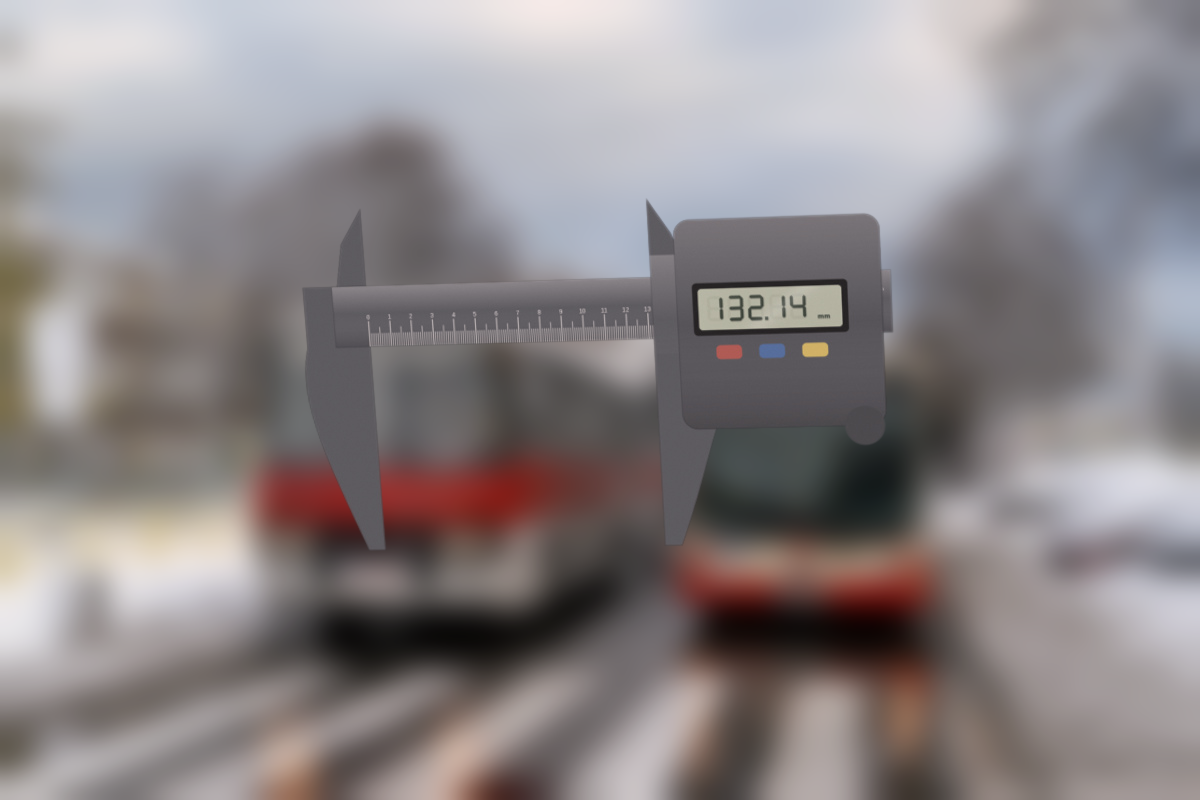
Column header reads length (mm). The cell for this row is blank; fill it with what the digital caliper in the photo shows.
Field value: 132.14 mm
